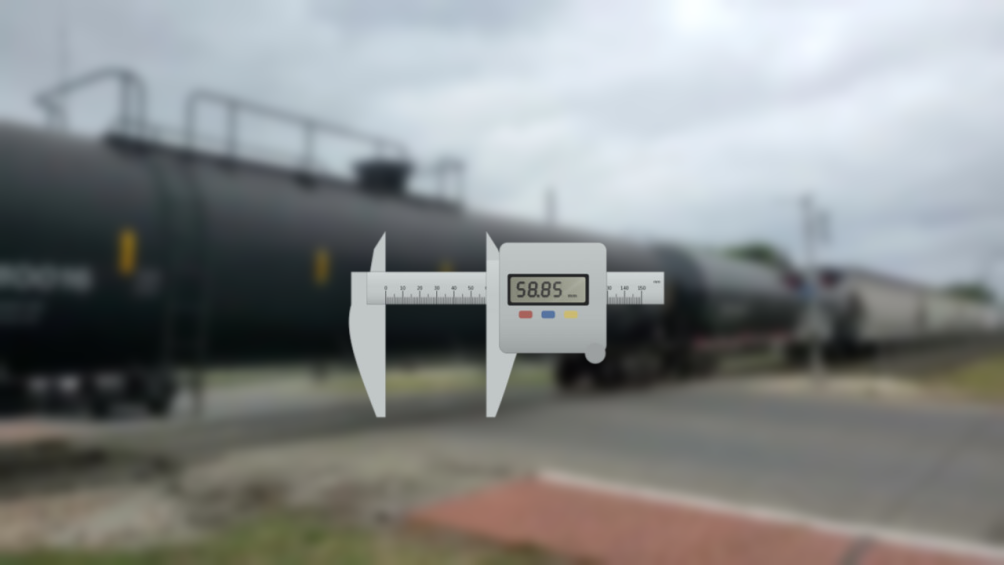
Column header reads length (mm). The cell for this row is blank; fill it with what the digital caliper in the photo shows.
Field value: 58.85 mm
